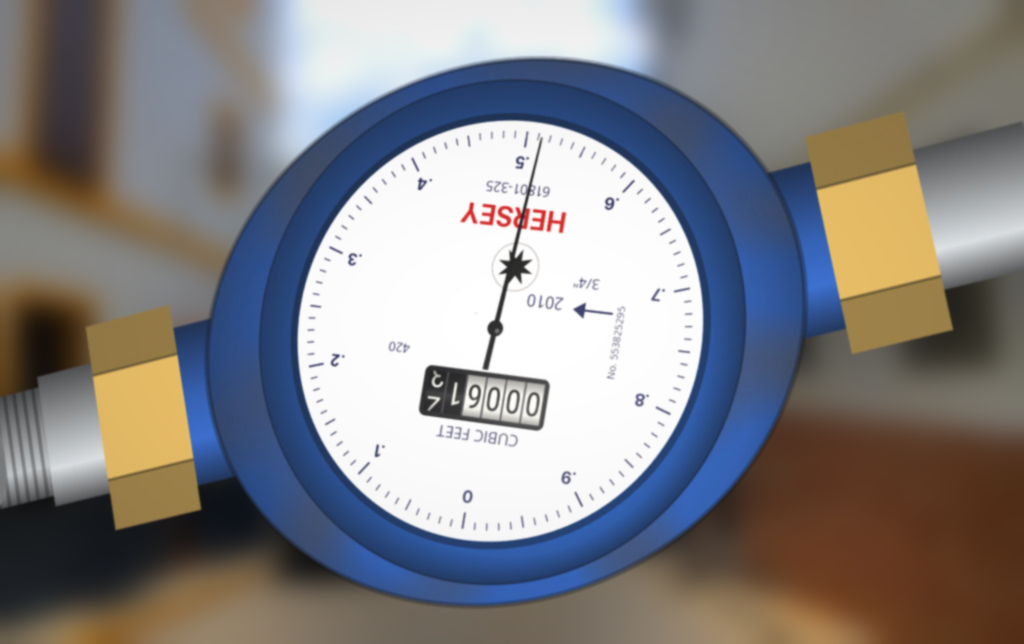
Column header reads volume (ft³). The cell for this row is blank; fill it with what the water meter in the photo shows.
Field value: 612.51 ft³
